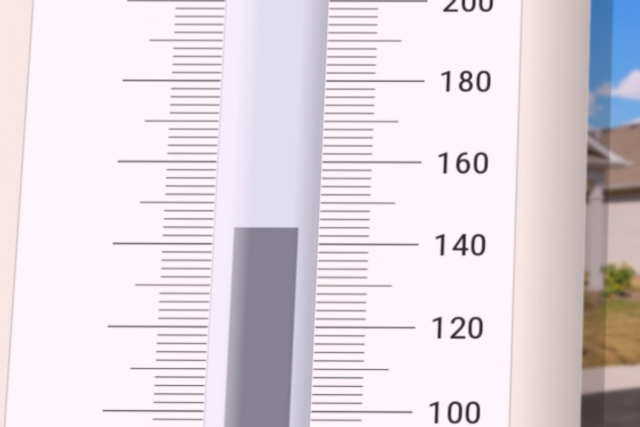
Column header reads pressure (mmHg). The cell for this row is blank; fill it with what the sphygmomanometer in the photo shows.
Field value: 144 mmHg
